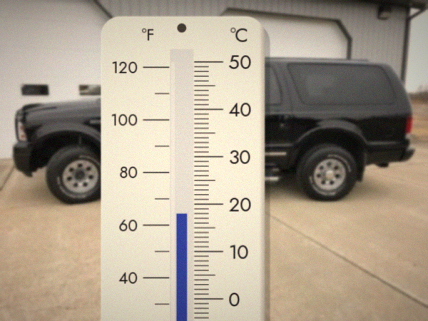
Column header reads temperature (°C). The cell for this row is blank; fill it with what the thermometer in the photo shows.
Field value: 18 °C
